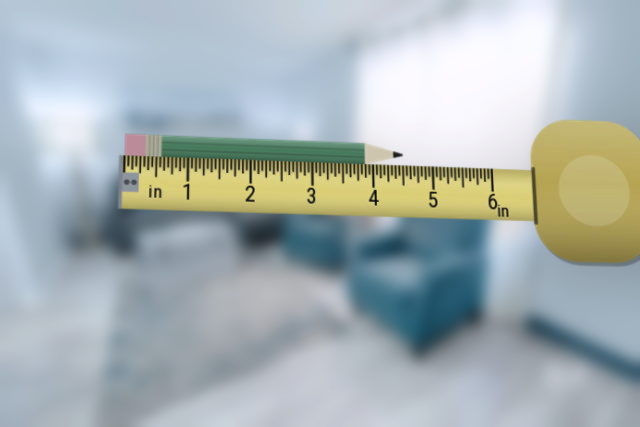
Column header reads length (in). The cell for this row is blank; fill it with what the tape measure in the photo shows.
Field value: 4.5 in
